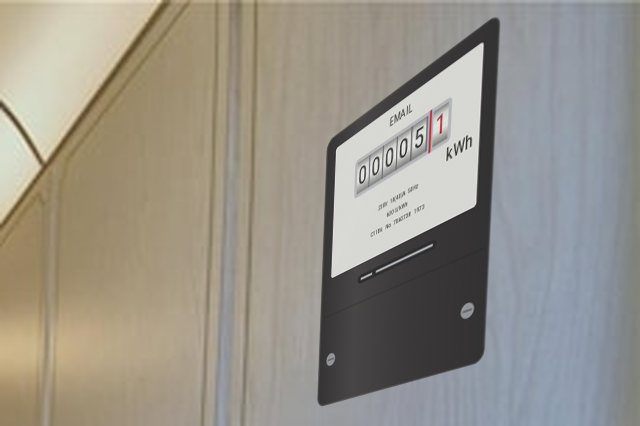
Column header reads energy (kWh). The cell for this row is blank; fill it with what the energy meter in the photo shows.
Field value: 5.1 kWh
